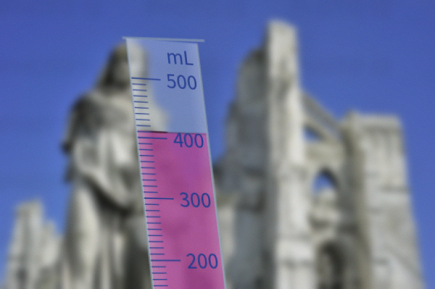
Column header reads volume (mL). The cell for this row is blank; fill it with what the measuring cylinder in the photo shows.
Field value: 410 mL
